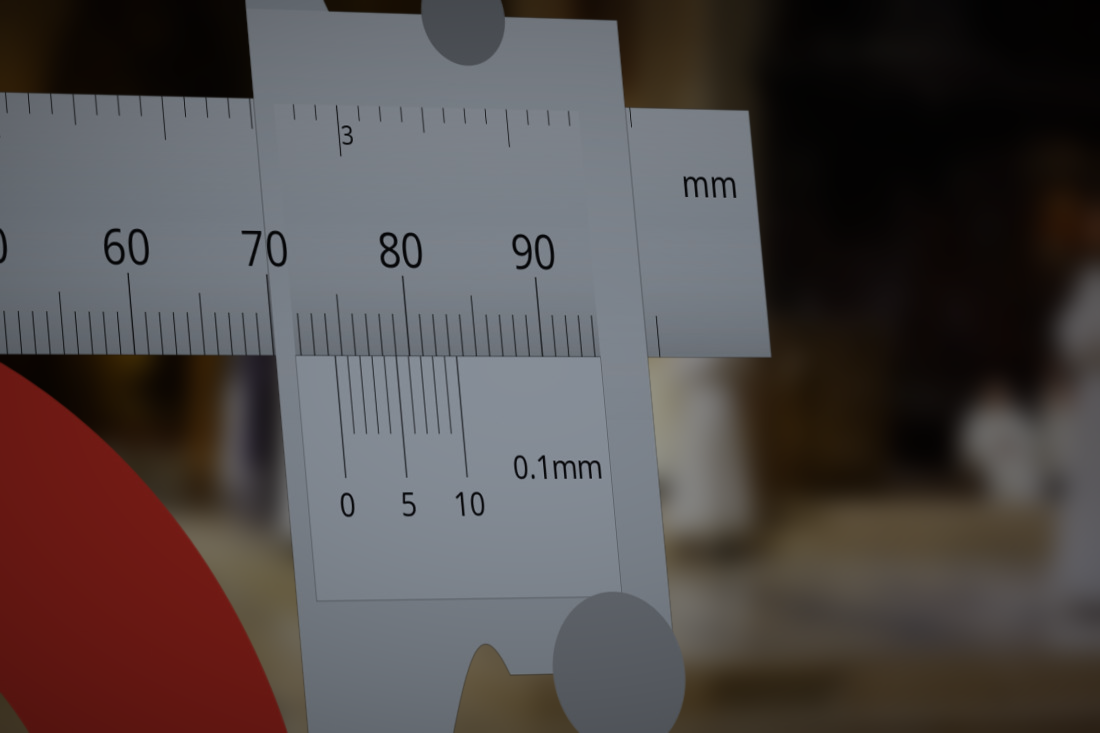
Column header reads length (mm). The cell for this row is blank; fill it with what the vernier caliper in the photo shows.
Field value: 74.5 mm
